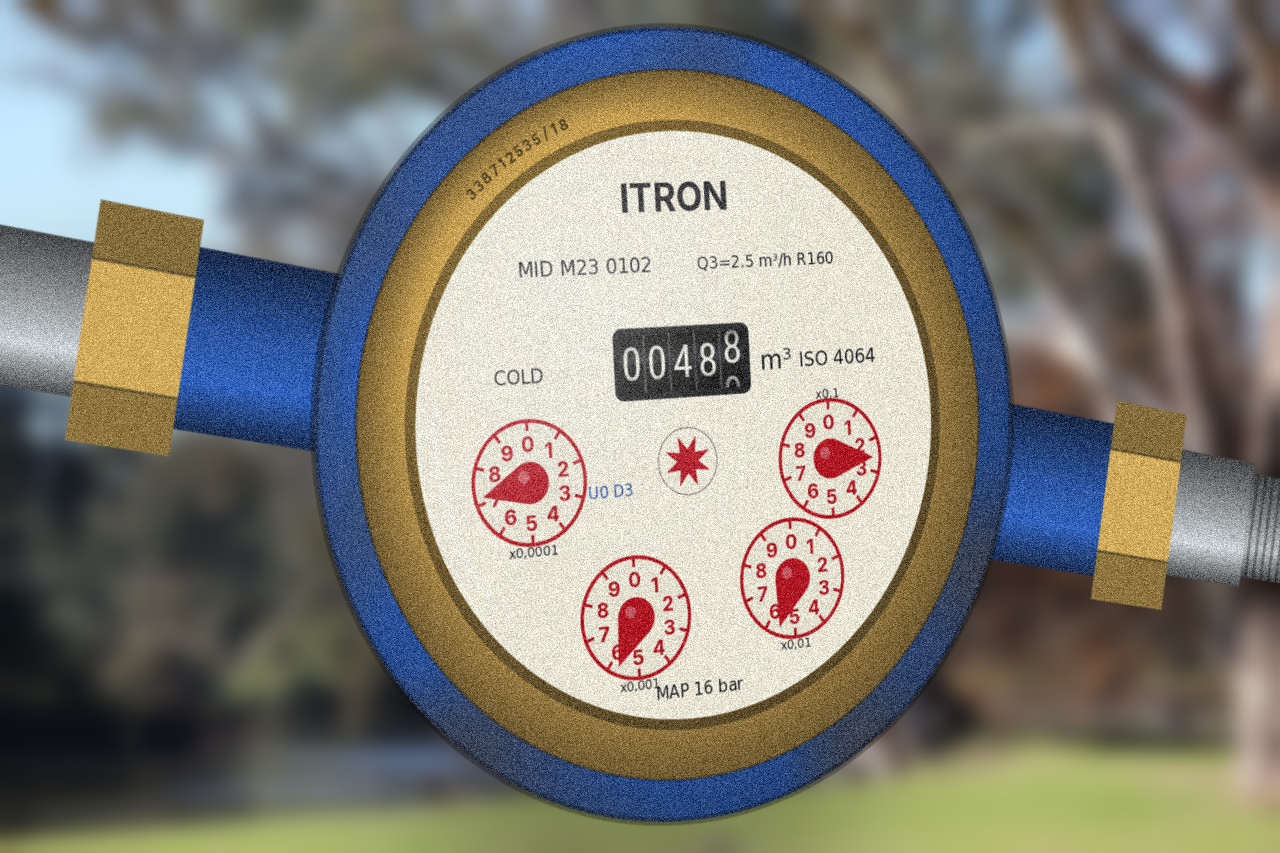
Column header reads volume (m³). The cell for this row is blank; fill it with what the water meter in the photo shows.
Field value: 488.2557 m³
